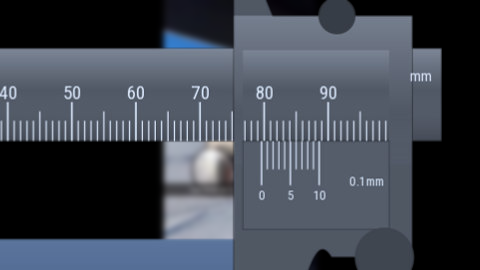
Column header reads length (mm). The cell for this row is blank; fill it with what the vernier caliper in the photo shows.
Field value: 79.6 mm
